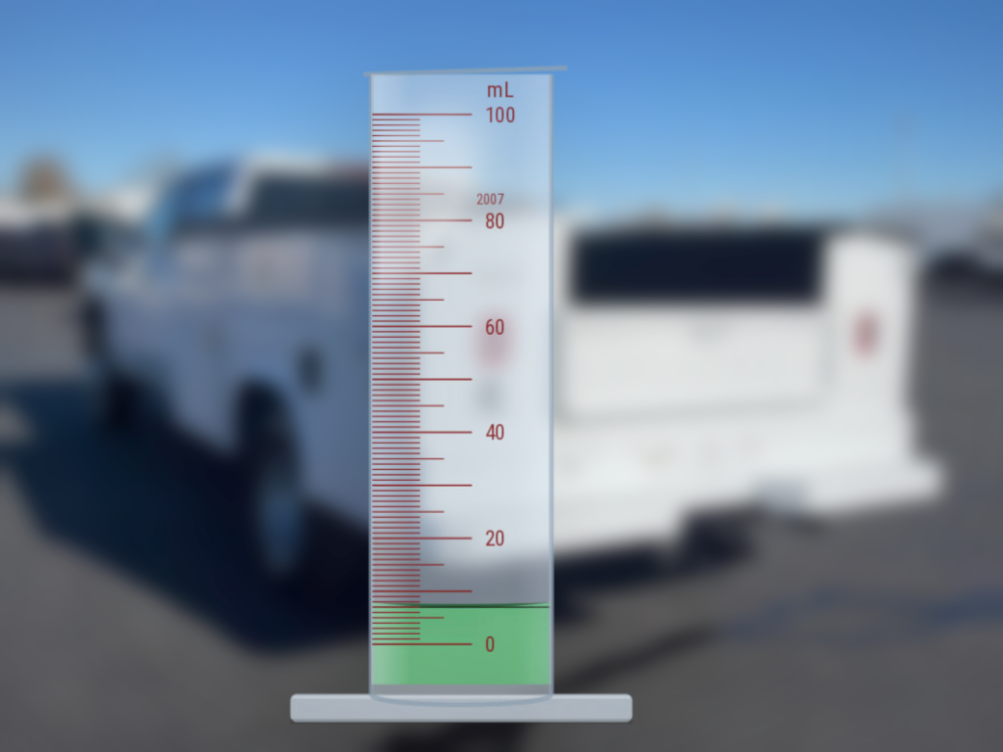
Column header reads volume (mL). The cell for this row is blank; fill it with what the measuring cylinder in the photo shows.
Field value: 7 mL
